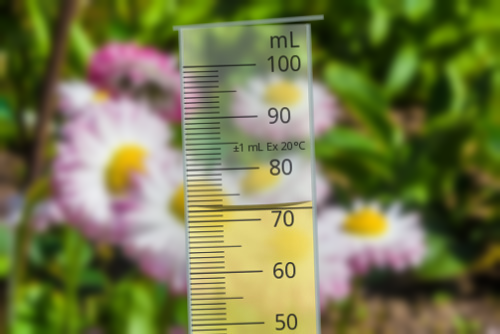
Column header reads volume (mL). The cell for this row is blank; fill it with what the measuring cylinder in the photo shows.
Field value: 72 mL
